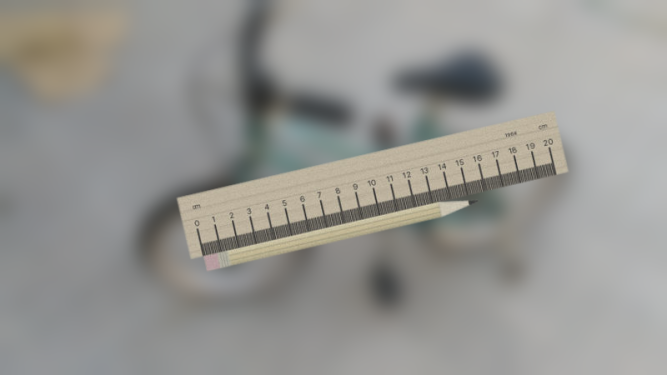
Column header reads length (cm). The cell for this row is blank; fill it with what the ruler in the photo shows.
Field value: 15.5 cm
